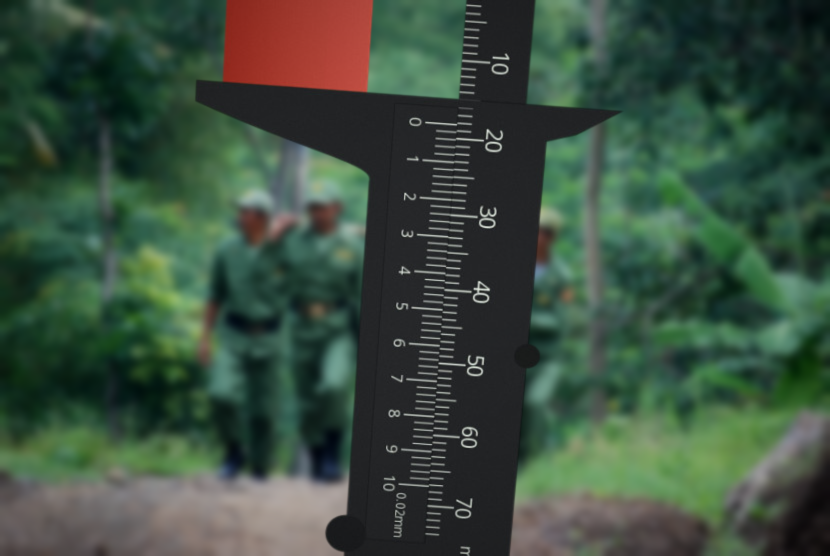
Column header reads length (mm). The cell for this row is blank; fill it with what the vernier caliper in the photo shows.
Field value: 18.2 mm
